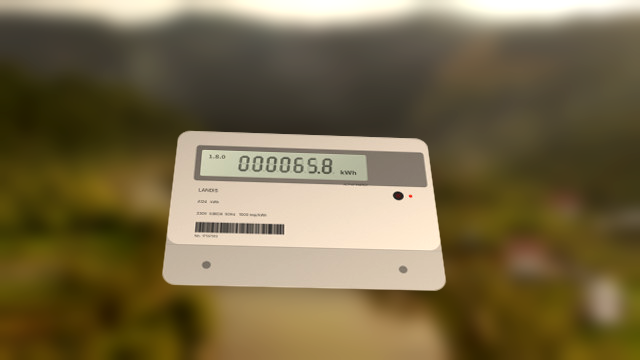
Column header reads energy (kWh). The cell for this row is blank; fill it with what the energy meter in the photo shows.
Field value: 65.8 kWh
